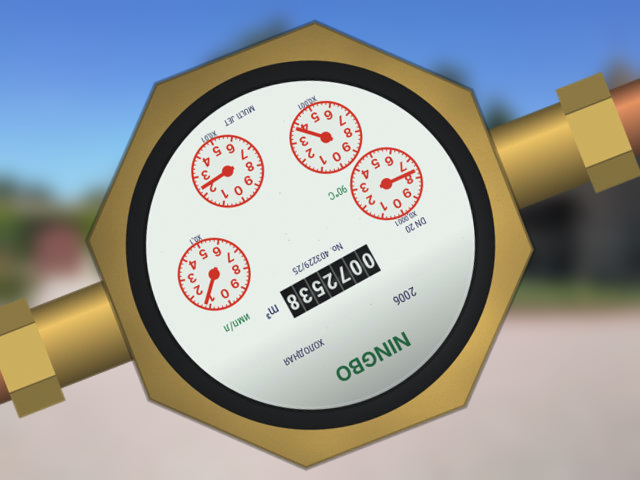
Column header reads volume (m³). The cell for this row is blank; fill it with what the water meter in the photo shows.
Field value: 72538.1237 m³
